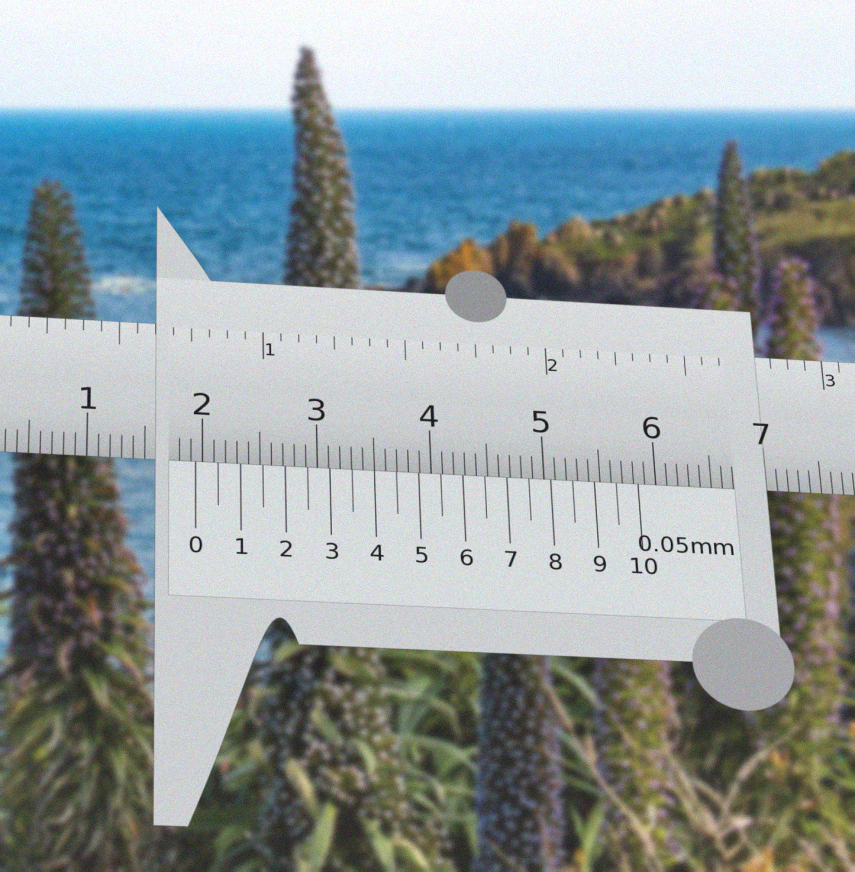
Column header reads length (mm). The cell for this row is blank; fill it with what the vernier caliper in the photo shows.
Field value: 19.4 mm
